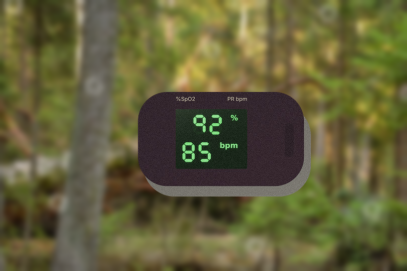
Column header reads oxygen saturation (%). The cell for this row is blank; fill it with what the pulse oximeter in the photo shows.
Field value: 92 %
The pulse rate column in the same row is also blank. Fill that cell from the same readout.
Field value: 85 bpm
